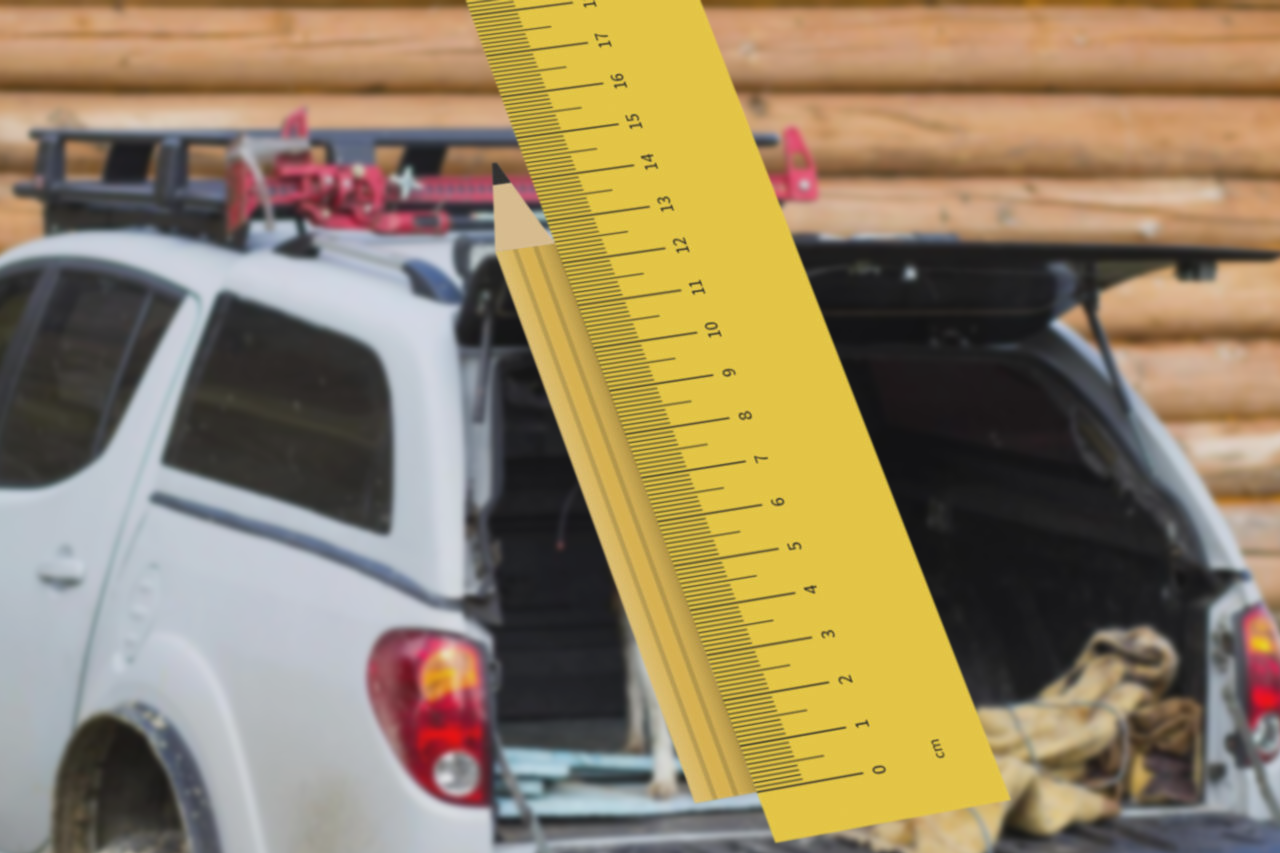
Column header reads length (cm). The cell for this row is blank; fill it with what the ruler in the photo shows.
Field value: 14.5 cm
